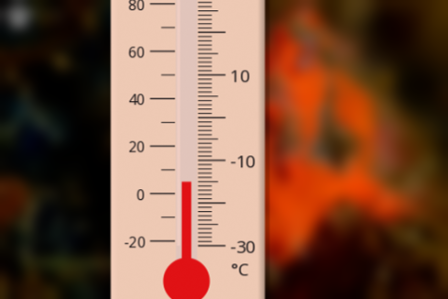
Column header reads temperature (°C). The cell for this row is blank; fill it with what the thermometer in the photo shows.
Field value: -15 °C
